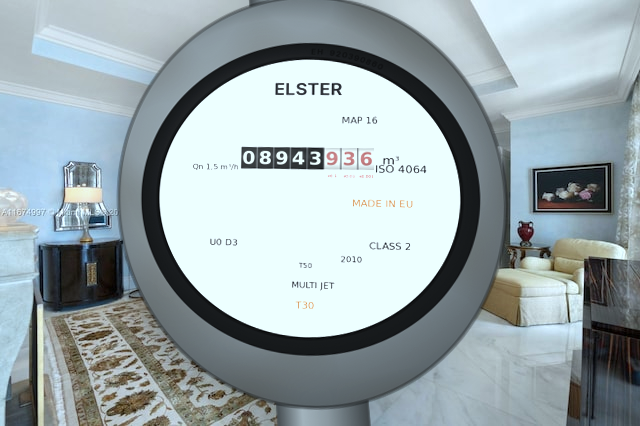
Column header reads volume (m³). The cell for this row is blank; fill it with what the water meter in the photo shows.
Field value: 8943.936 m³
